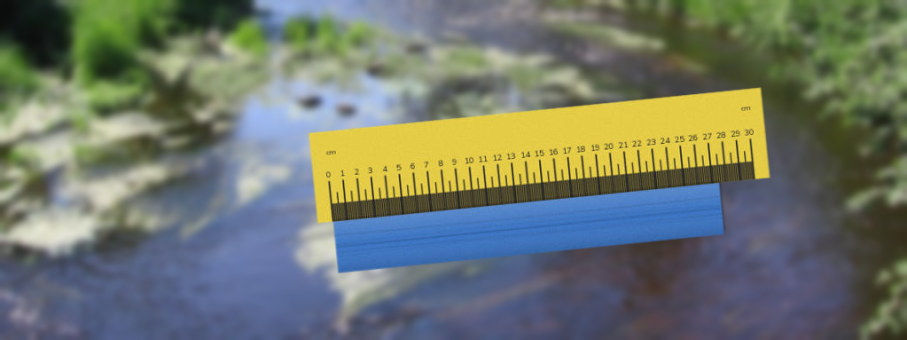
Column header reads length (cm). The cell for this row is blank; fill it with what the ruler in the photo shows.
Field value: 27.5 cm
